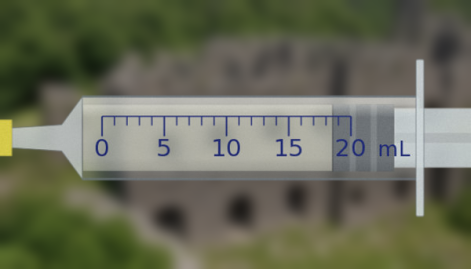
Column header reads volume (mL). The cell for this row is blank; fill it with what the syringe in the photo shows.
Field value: 18.5 mL
